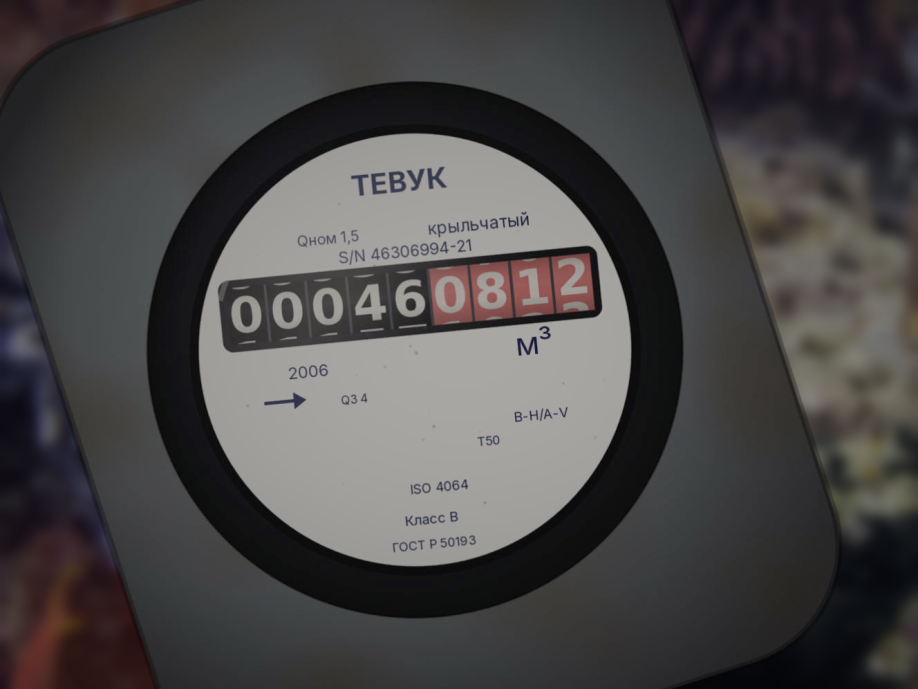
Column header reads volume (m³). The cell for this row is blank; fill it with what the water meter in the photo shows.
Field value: 46.0812 m³
